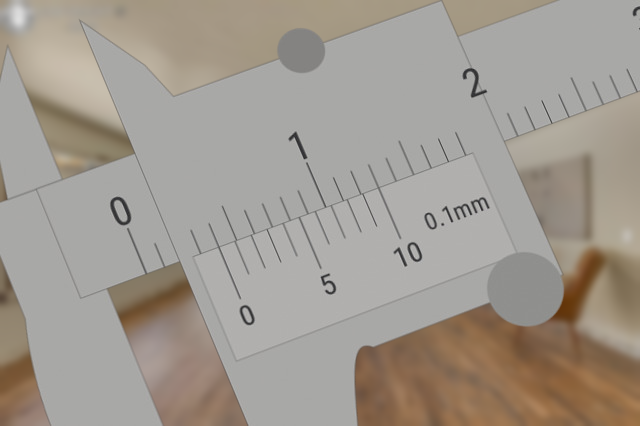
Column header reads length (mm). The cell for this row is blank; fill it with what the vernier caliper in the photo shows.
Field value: 4.0 mm
